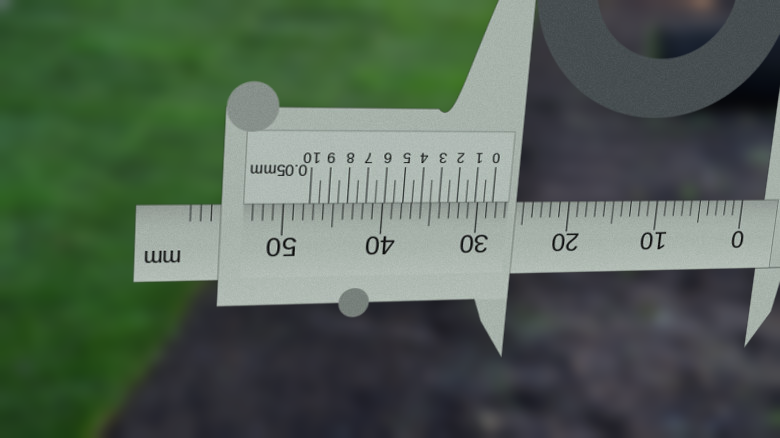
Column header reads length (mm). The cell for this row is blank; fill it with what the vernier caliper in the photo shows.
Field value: 28.4 mm
